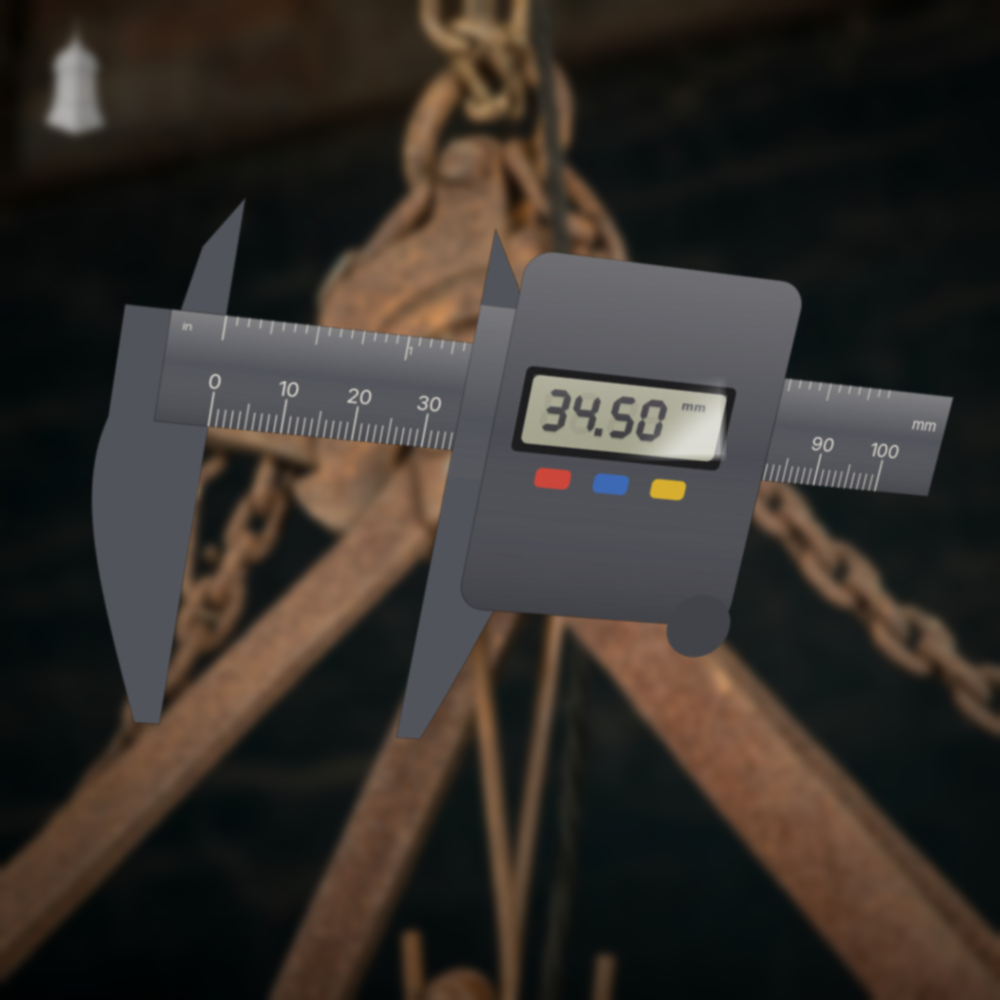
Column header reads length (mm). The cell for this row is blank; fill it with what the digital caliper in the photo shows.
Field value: 34.50 mm
